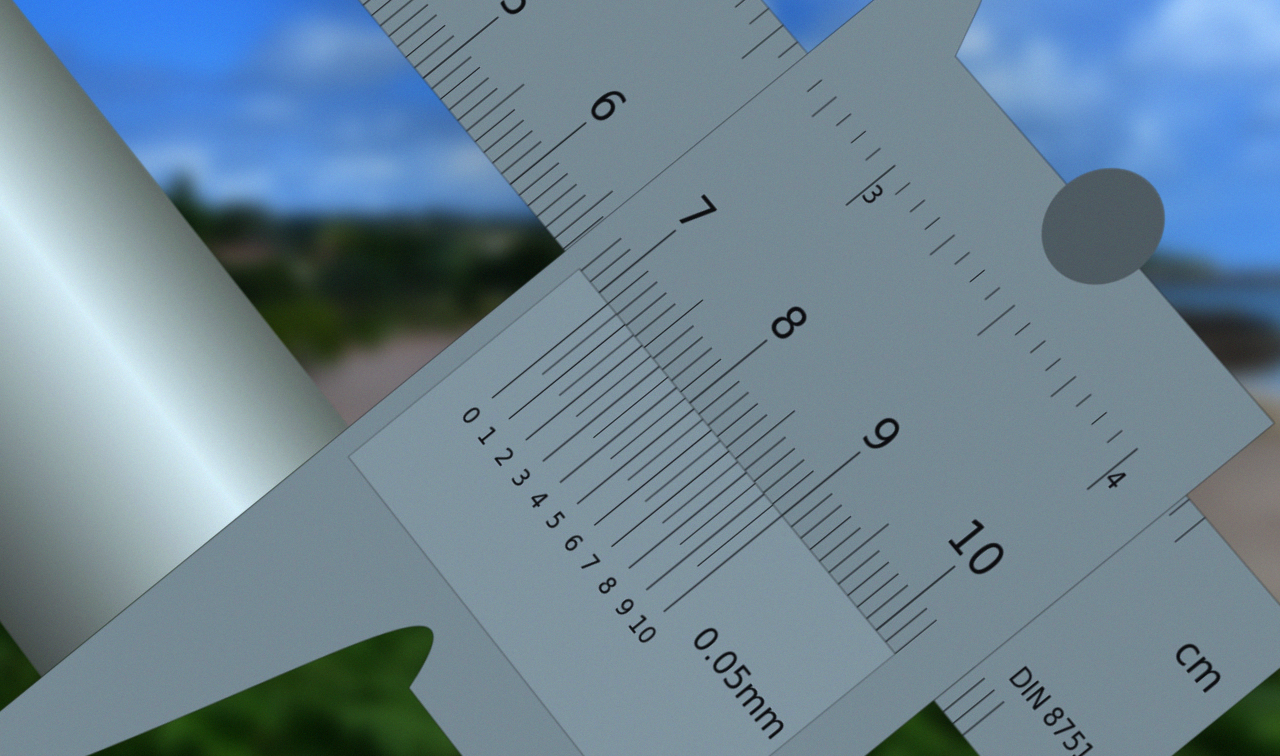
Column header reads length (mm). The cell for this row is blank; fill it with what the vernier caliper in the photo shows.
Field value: 71.0 mm
